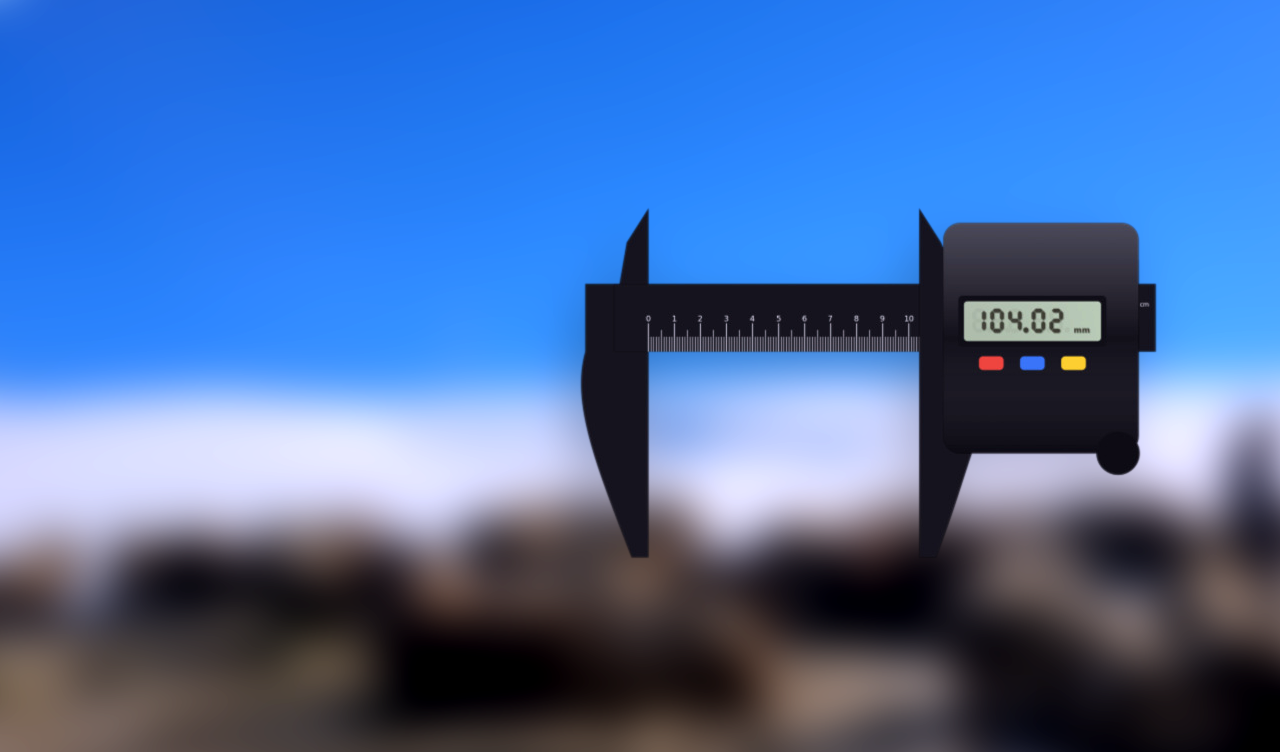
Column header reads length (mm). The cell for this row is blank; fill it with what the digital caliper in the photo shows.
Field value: 104.02 mm
